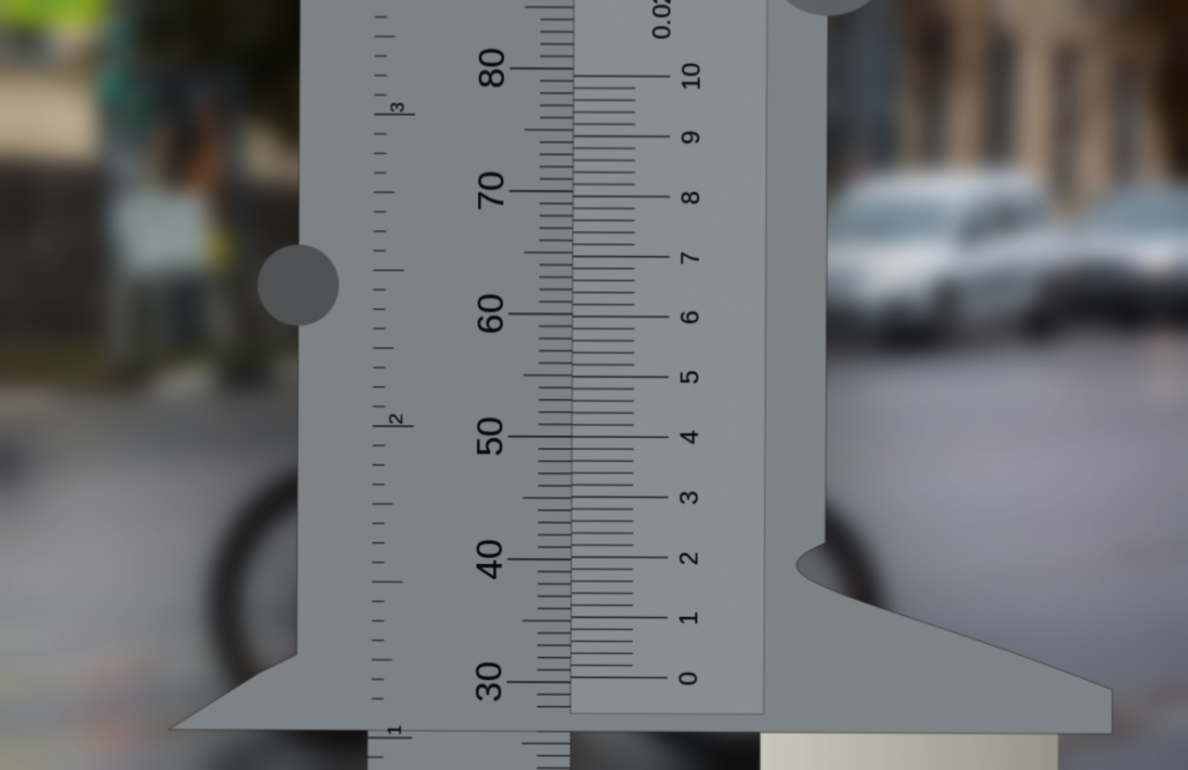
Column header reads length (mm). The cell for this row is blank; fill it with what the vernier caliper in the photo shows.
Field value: 30.4 mm
